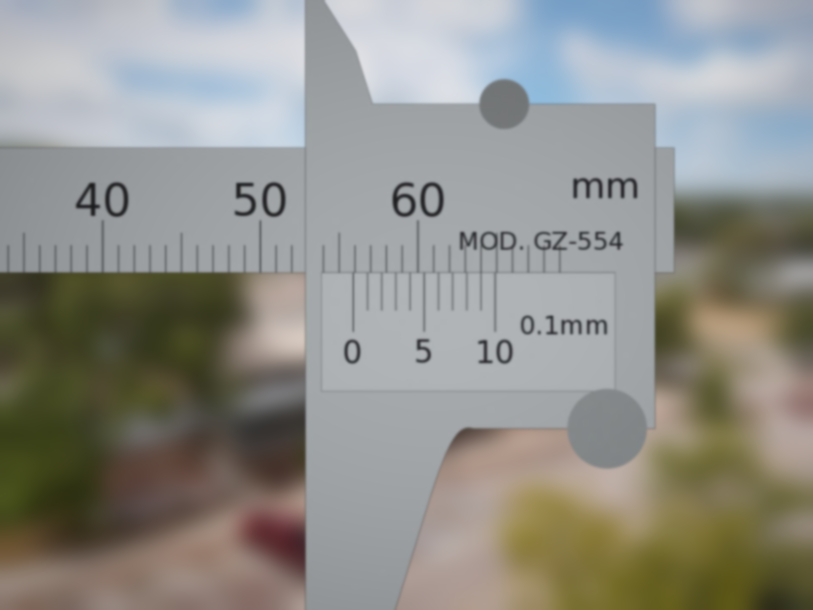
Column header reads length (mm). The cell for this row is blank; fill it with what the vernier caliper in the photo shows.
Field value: 55.9 mm
